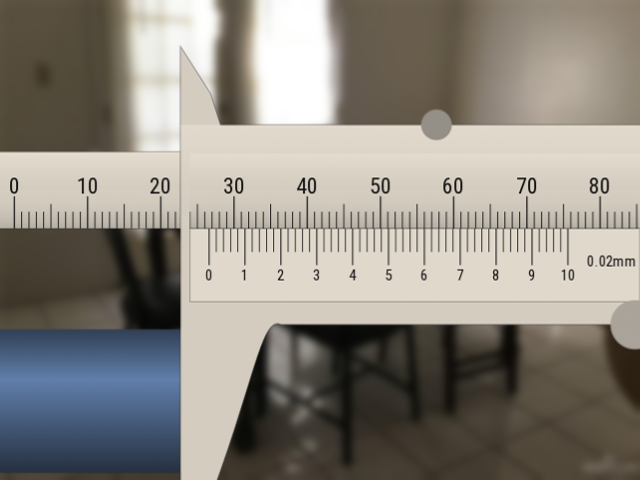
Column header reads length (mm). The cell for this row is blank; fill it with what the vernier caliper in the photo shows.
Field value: 26.6 mm
